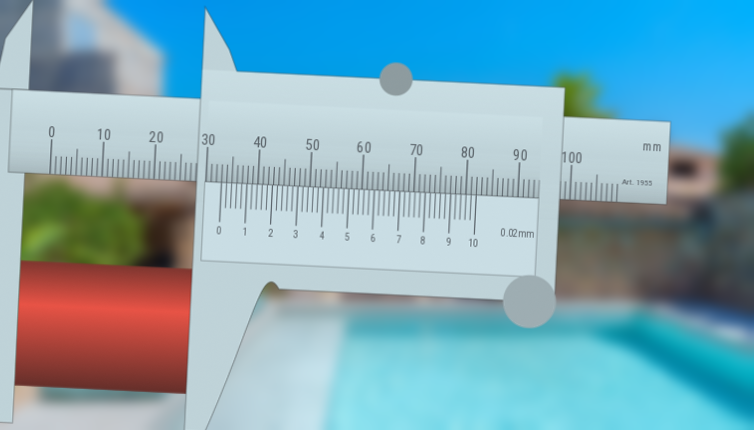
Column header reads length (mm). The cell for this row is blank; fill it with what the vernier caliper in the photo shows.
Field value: 33.0 mm
